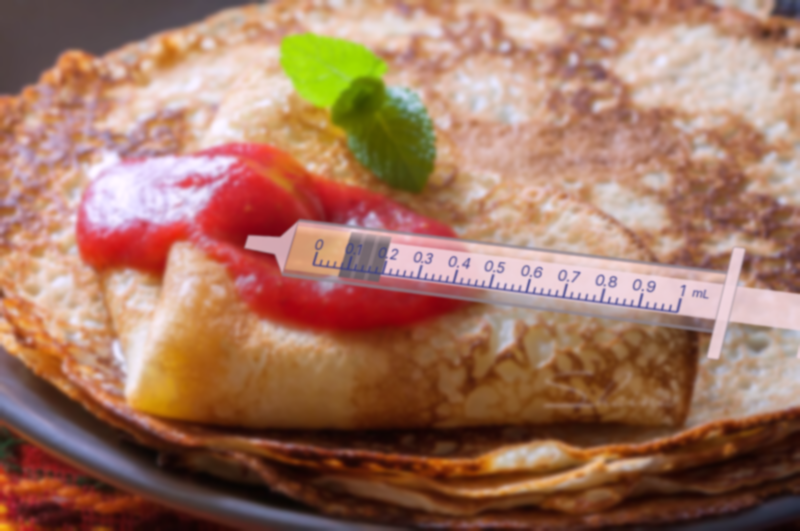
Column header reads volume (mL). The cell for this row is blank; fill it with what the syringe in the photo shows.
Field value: 0.08 mL
